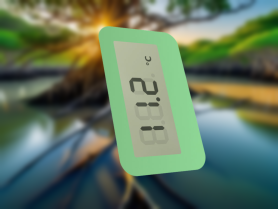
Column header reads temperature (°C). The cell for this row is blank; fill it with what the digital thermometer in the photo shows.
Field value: 11.2 °C
